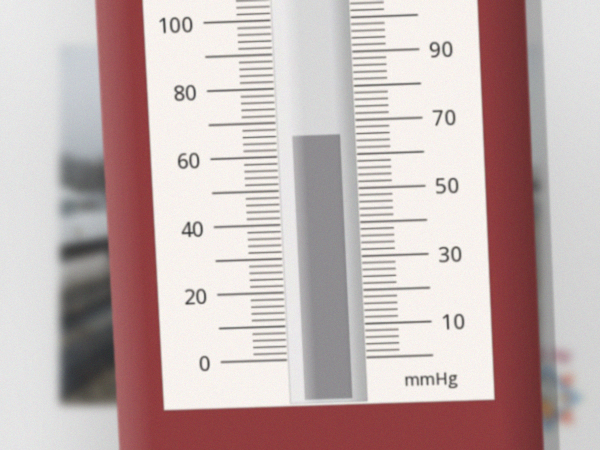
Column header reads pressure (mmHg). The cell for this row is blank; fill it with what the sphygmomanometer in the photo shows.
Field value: 66 mmHg
